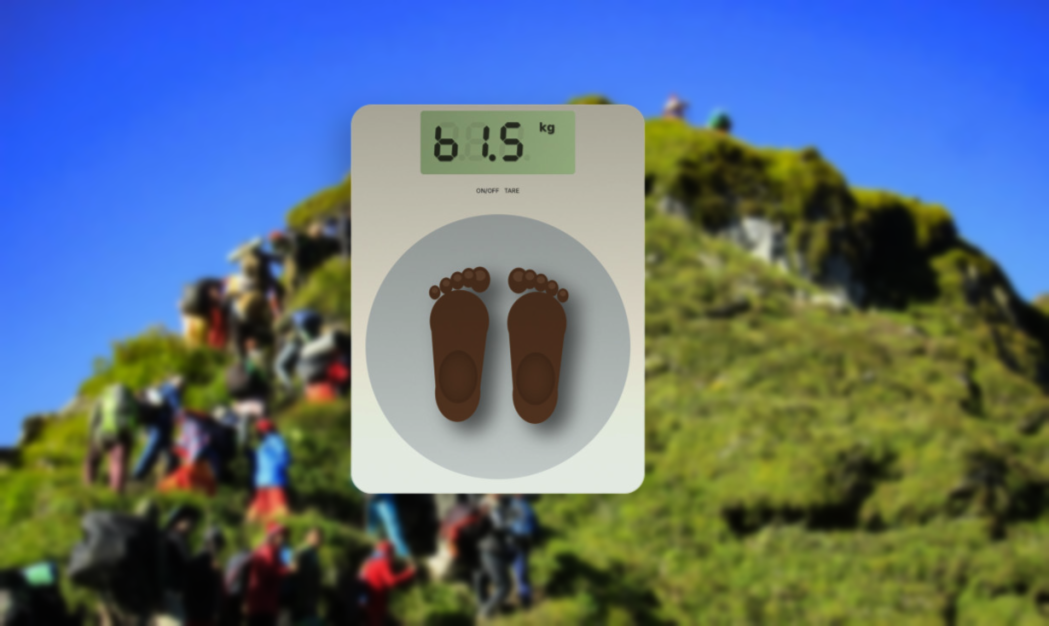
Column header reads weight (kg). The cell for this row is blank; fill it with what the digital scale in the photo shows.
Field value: 61.5 kg
